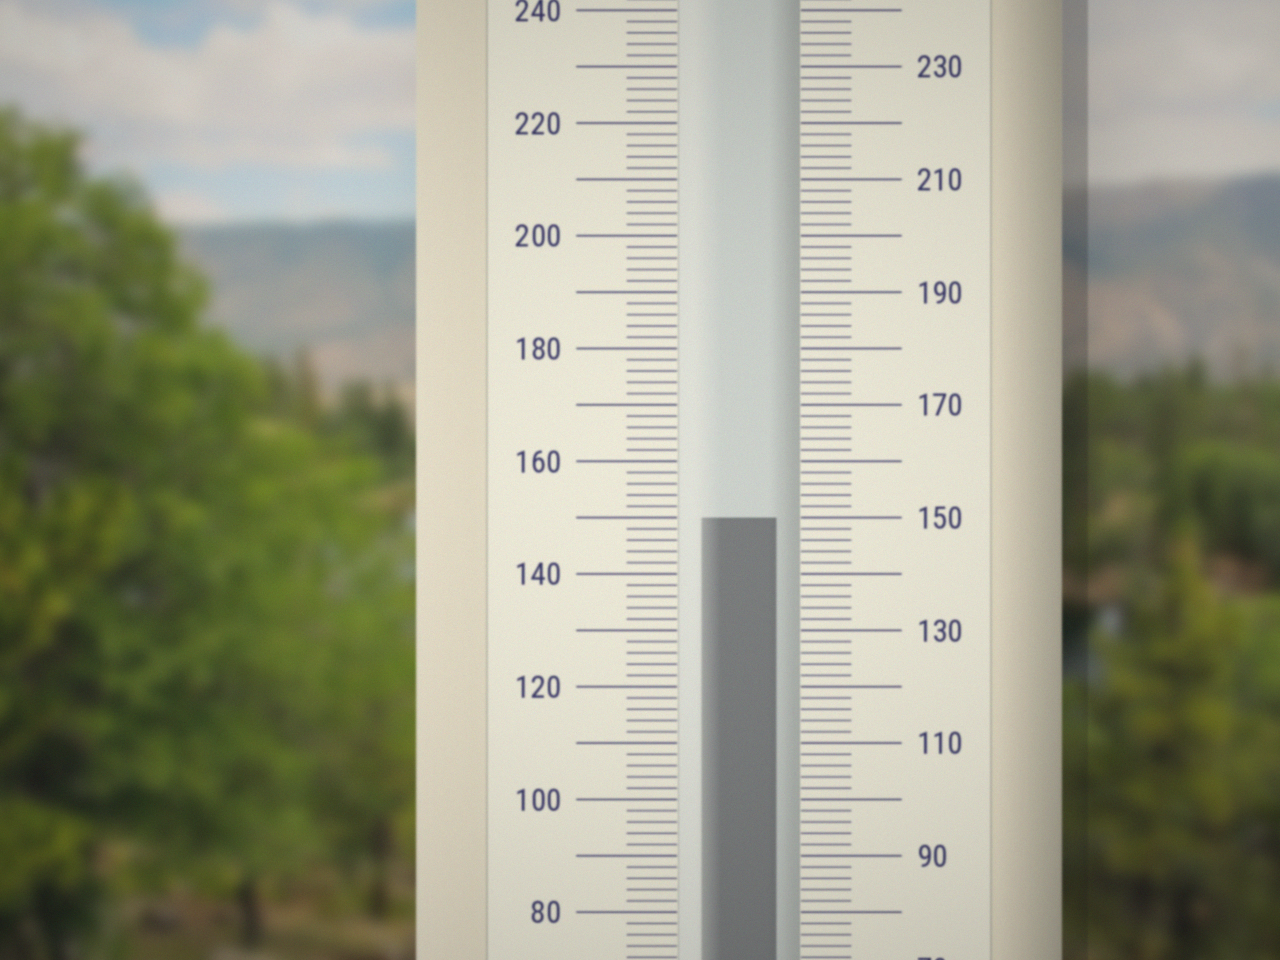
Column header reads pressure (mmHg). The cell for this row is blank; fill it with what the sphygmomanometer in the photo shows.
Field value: 150 mmHg
